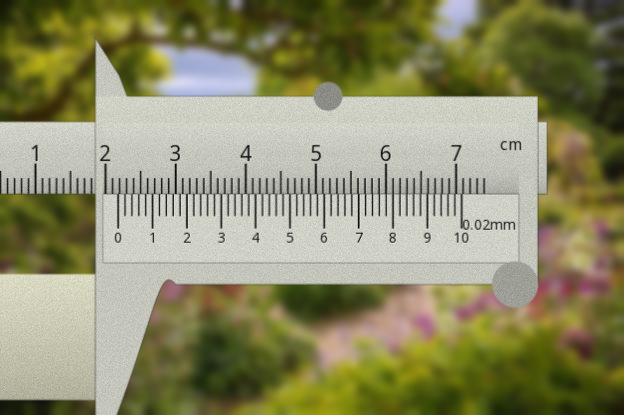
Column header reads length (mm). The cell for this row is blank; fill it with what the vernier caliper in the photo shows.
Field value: 21.8 mm
